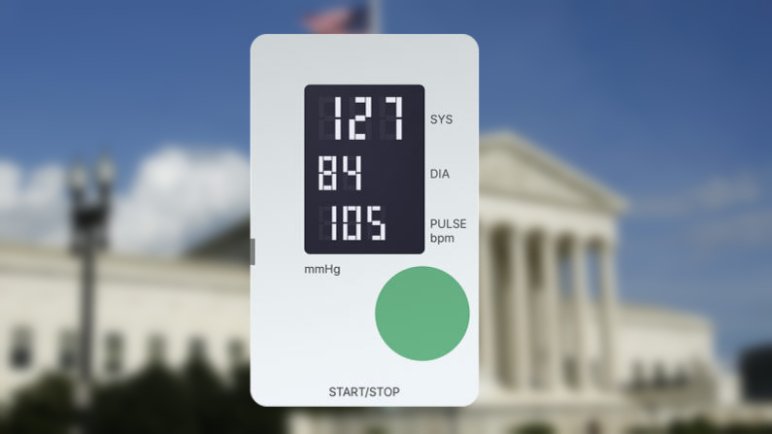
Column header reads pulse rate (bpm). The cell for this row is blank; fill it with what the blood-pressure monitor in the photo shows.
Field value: 105 bpm
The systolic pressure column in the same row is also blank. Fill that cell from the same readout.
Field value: 127 mmHg
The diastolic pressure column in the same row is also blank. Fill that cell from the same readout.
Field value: 84 mmHg
